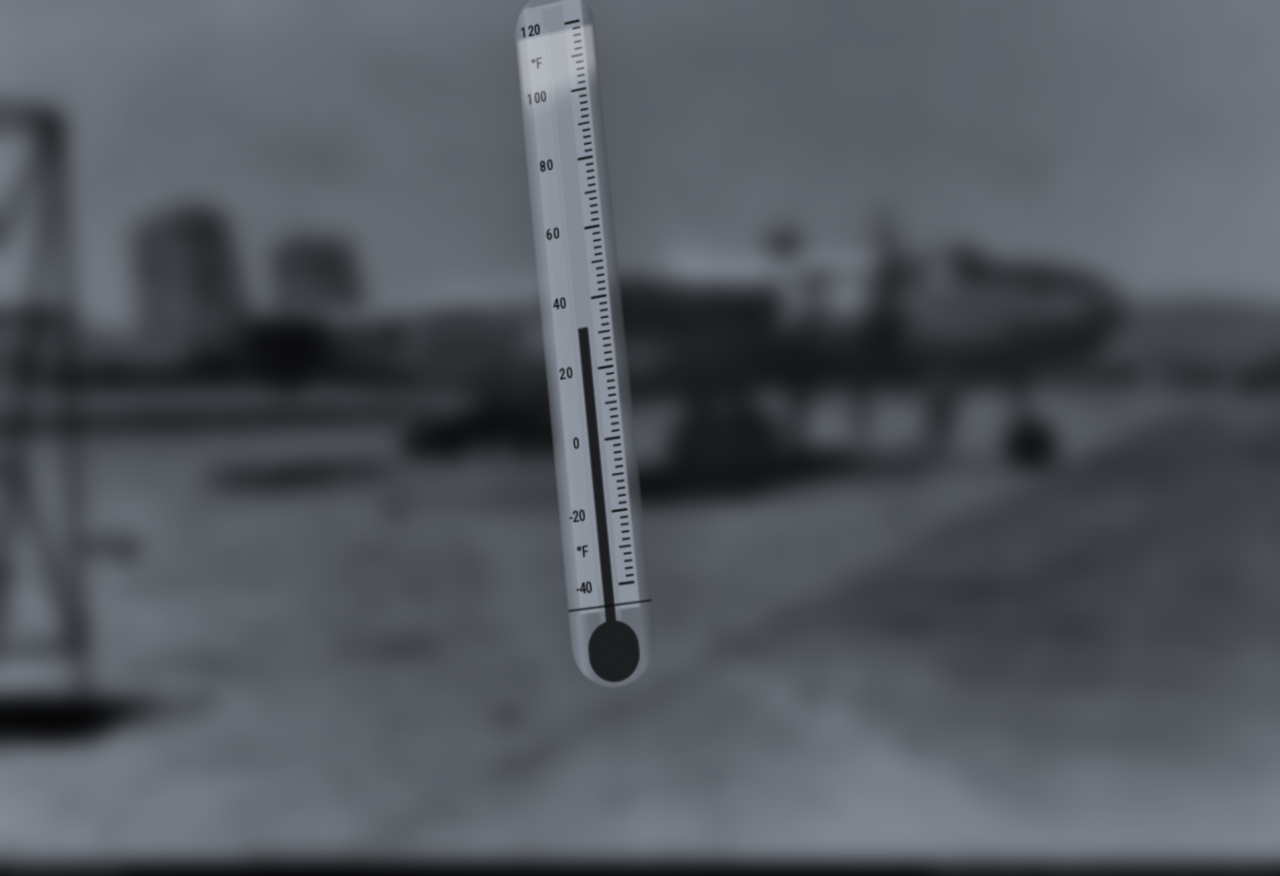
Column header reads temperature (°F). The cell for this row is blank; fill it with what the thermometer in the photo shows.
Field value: 32 °F
